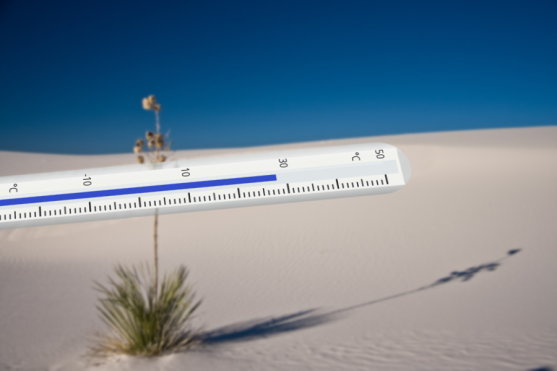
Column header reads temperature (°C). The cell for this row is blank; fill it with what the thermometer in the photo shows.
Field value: 28 °C
